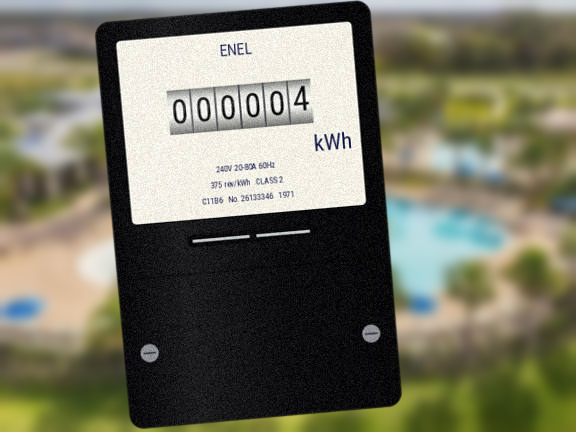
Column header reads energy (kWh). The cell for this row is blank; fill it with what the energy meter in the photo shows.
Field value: 4 kWh
